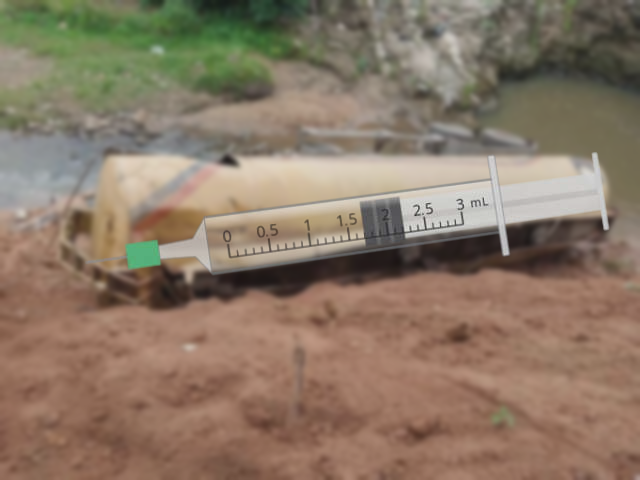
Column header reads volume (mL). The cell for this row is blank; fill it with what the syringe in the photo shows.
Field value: 1.7 mL
